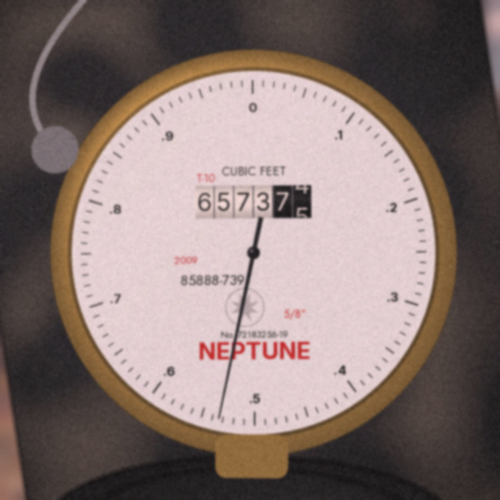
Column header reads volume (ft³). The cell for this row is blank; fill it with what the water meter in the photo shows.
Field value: 657374.53 ft³
